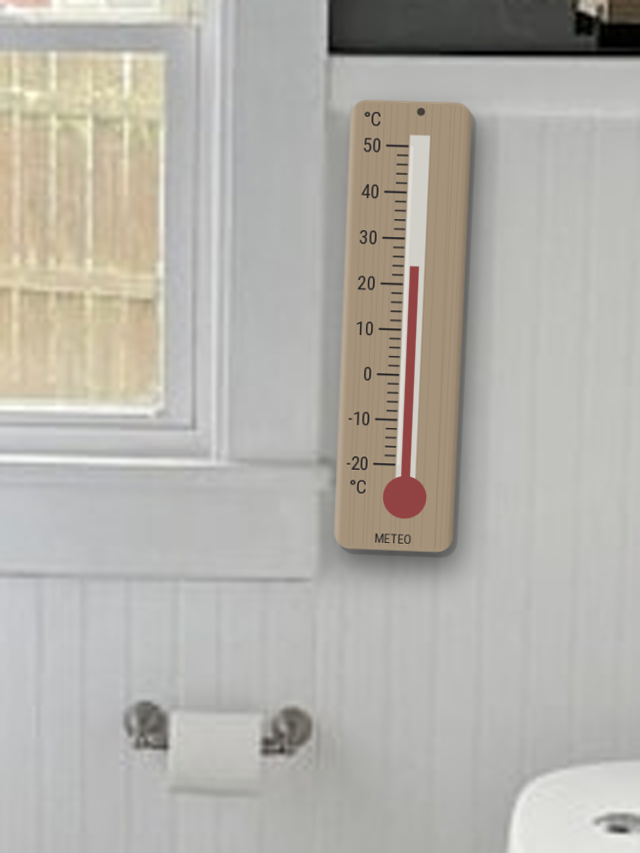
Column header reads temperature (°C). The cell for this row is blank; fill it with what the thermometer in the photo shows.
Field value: 24 °C
